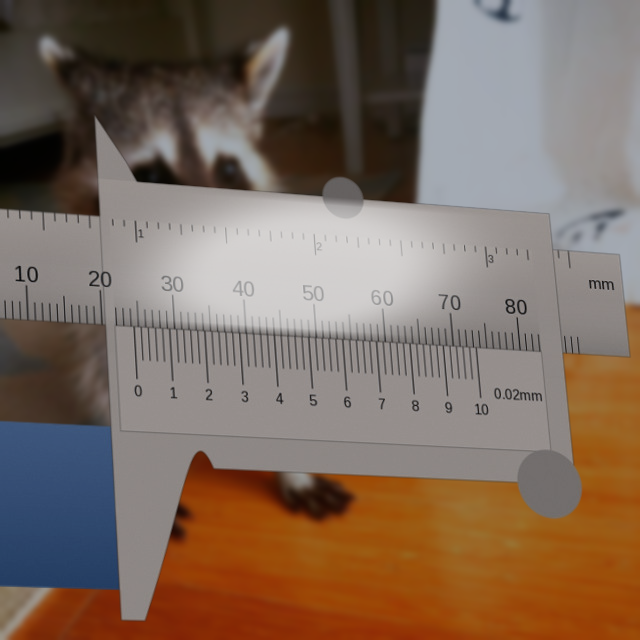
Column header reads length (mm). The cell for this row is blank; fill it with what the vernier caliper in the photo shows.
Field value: 24.4 mm
